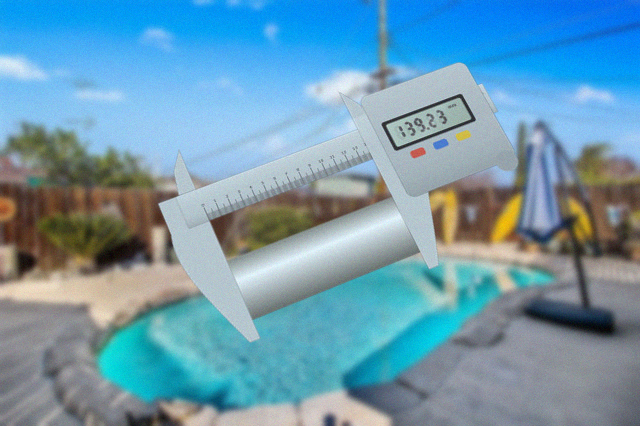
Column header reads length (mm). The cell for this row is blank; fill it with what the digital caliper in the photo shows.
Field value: 139.23 mm
